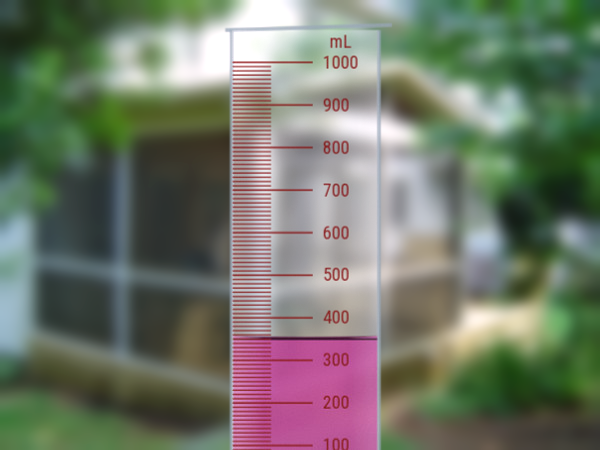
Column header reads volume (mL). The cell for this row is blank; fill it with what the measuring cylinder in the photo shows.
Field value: 350 mL
